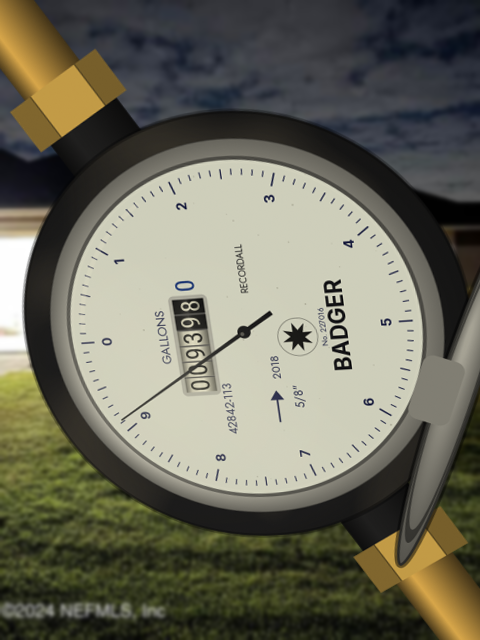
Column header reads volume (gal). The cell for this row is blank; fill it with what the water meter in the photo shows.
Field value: 93979.1 gal
